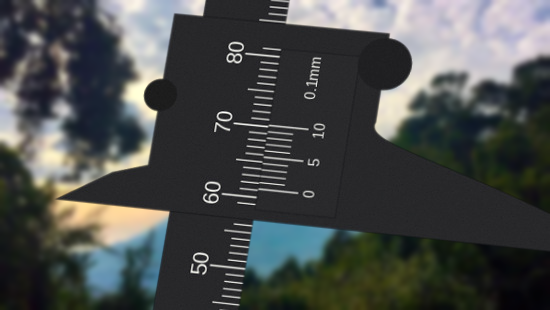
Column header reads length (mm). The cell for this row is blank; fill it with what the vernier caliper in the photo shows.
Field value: 61.2 mm
